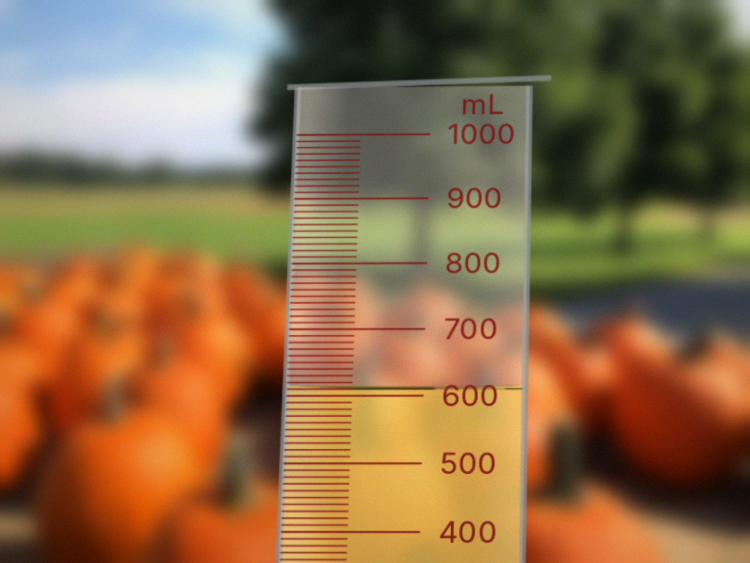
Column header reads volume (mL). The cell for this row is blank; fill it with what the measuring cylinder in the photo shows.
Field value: 610 mL
